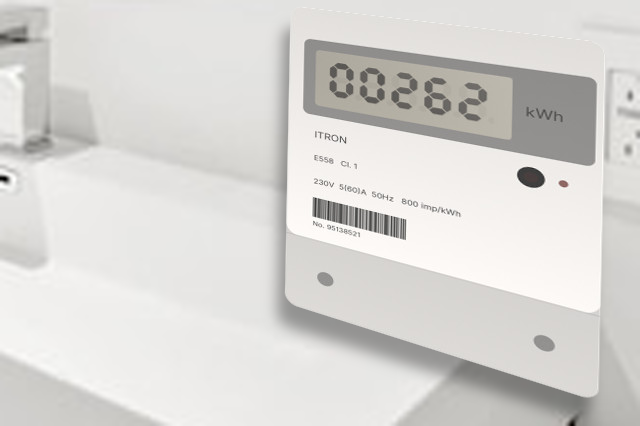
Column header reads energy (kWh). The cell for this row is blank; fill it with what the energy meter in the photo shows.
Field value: 262 kWh
